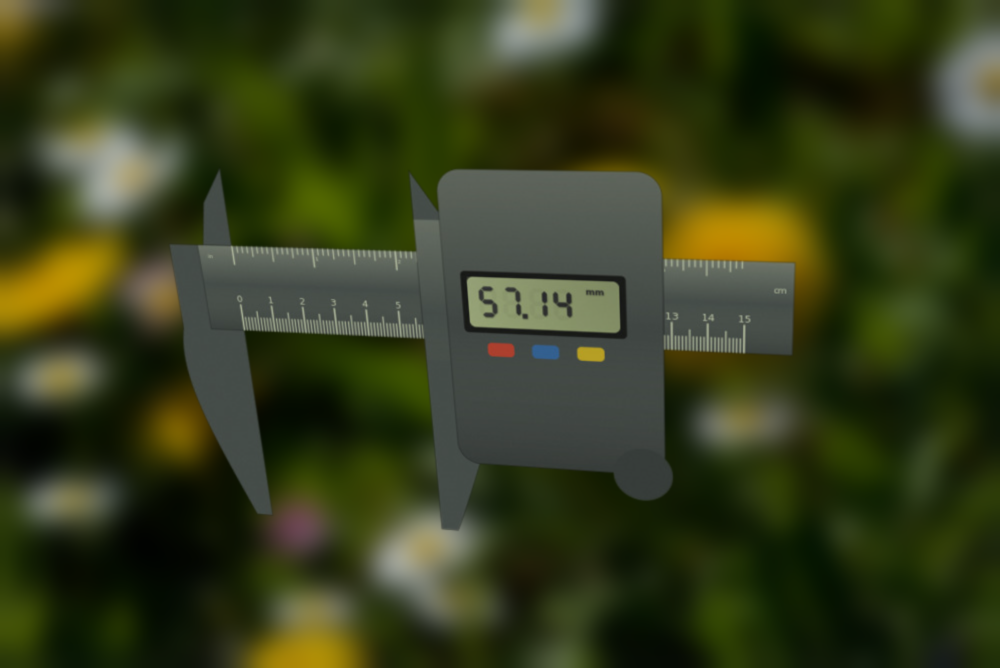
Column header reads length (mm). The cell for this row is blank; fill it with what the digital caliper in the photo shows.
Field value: 57.14 mm
